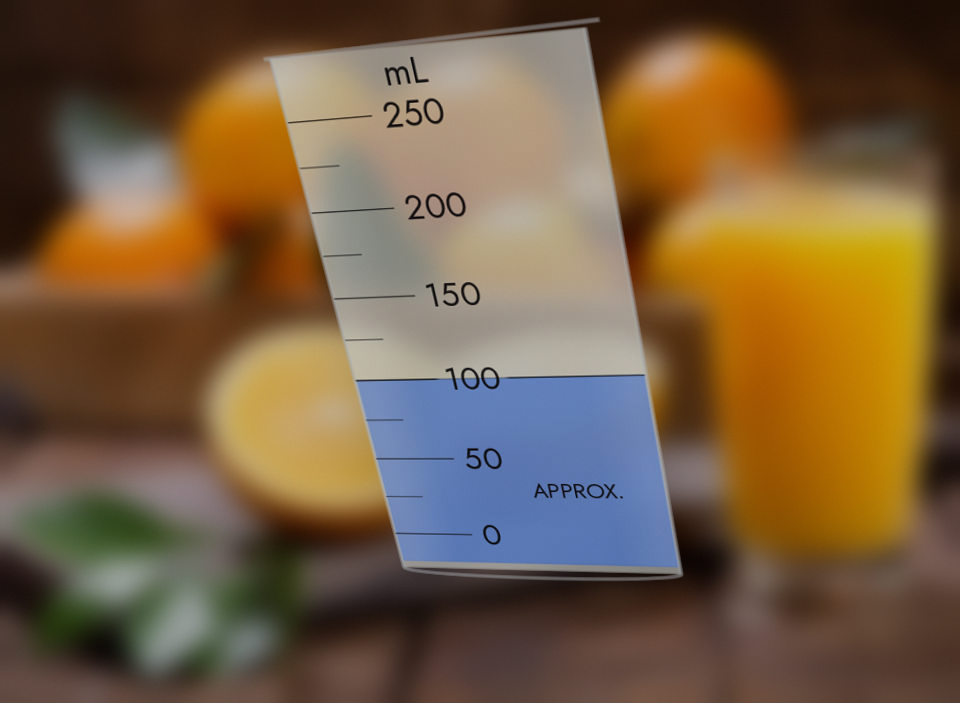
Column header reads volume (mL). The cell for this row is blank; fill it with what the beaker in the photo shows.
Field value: 100 mL
